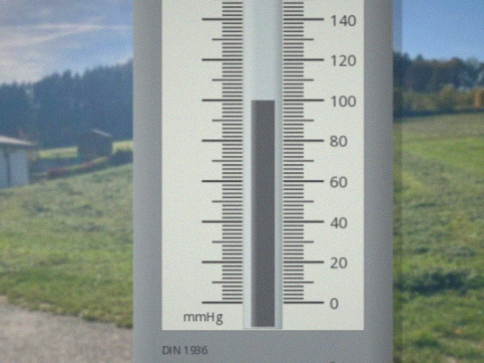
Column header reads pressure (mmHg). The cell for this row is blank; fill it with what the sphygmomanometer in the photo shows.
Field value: 100 mmHg
